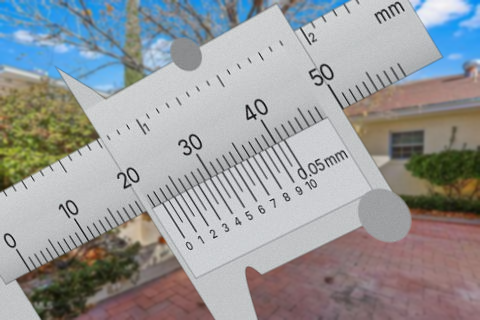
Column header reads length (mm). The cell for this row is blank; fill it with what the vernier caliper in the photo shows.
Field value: 22.2 mm
